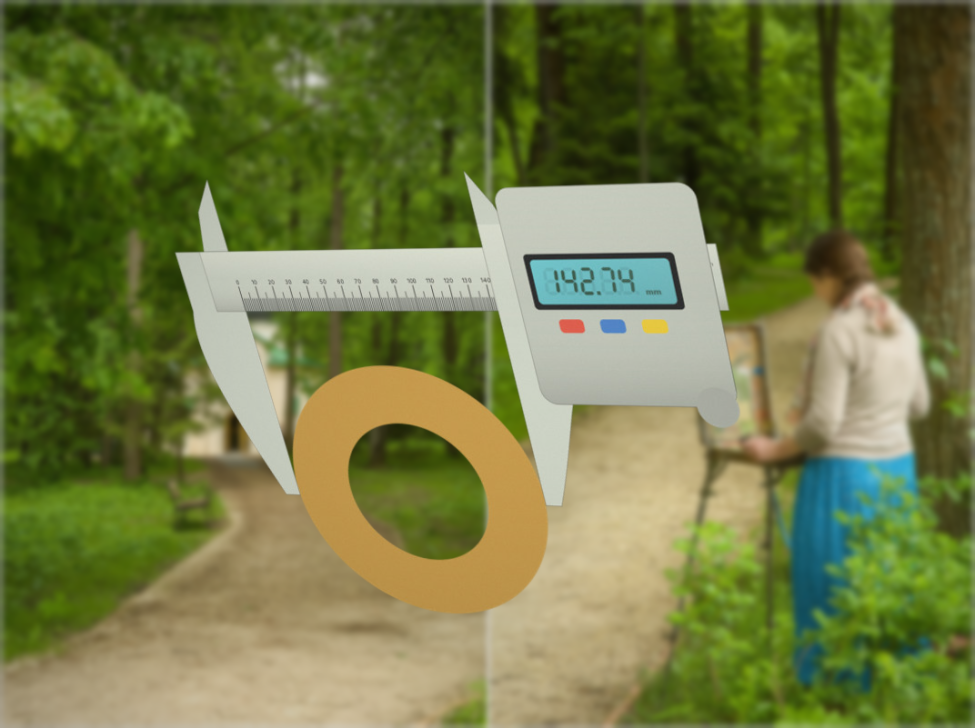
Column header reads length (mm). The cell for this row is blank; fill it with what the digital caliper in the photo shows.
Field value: 142.74 mm
